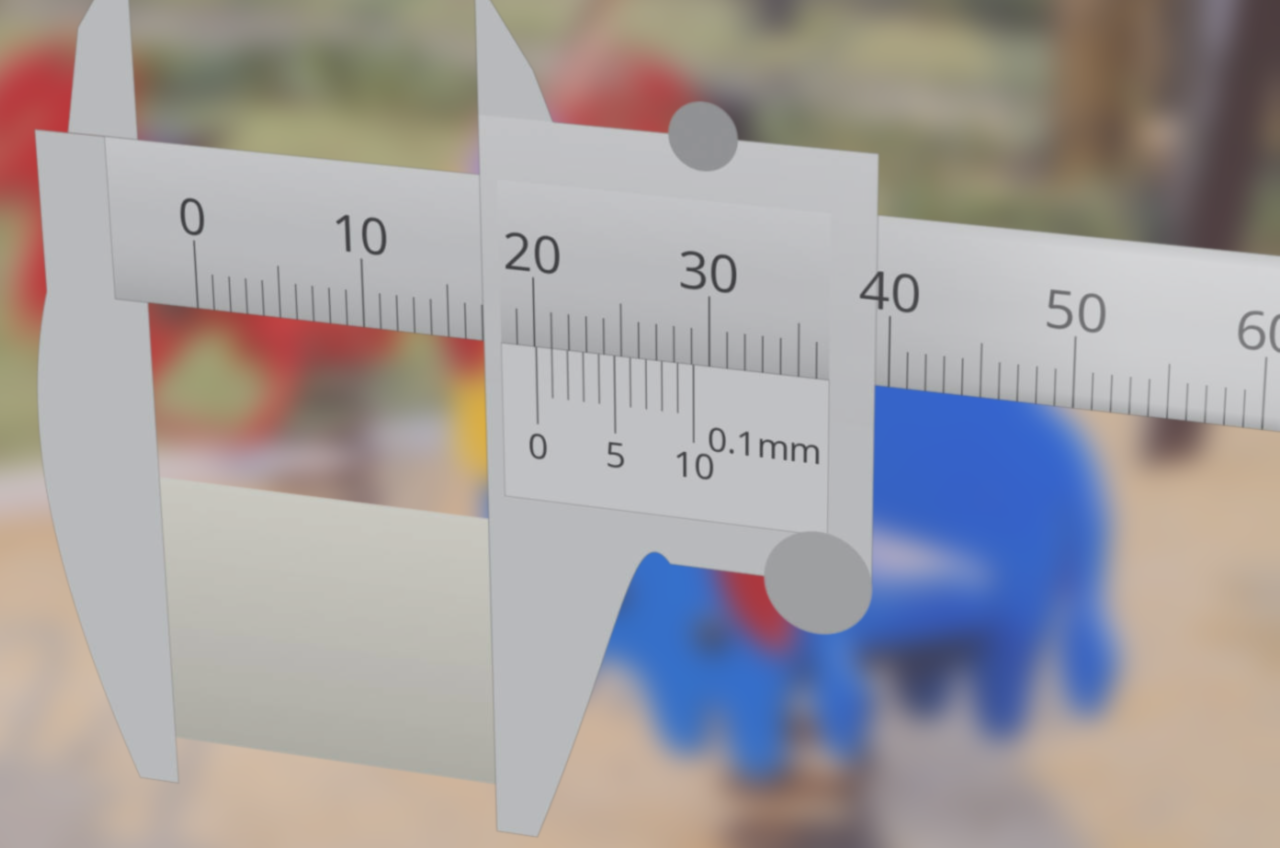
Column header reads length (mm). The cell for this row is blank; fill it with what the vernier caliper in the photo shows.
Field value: 20.1 mm
